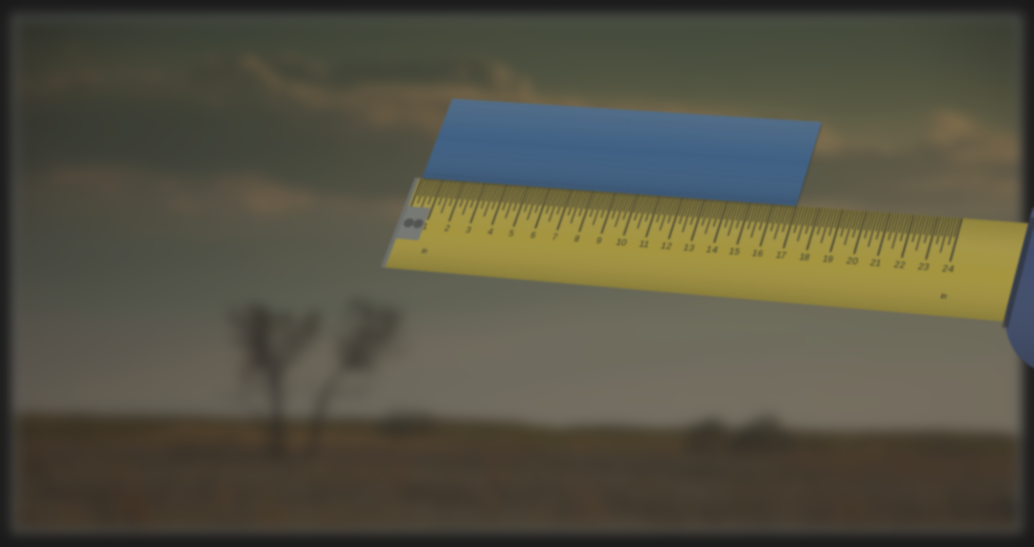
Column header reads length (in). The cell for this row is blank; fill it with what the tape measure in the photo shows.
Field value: 17 in
